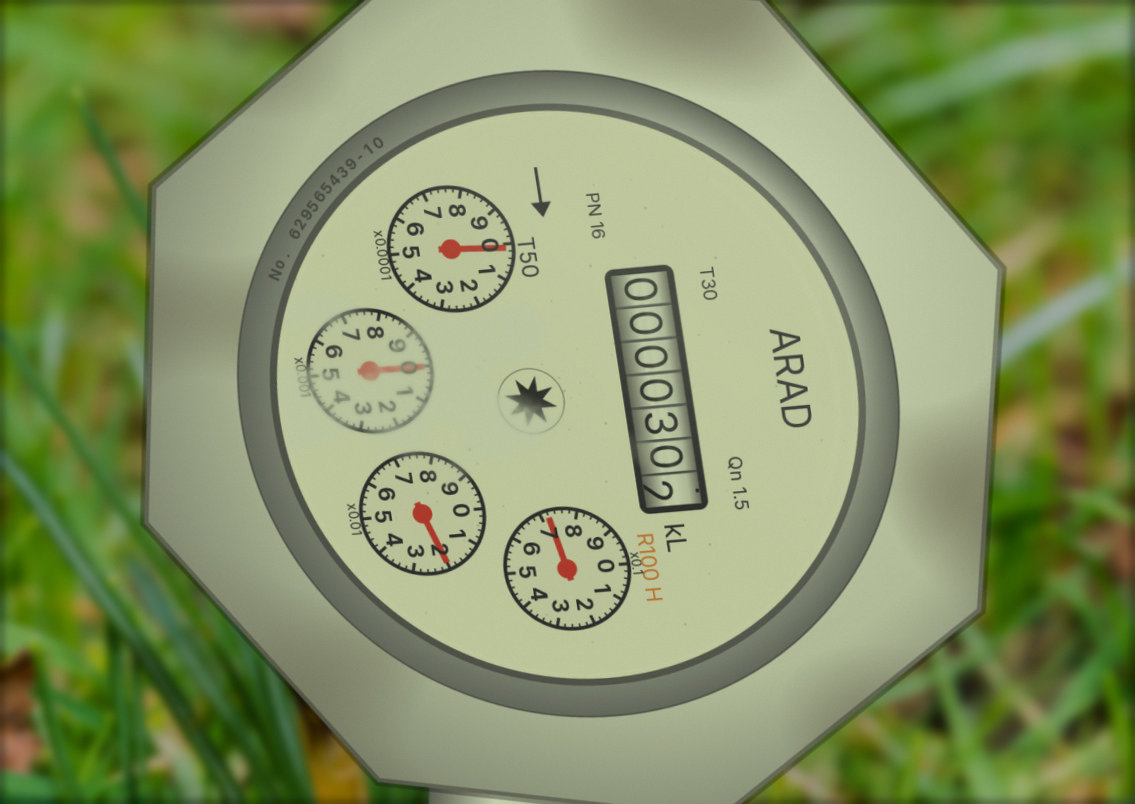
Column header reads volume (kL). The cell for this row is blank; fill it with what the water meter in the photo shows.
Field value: 301.7200 kL
